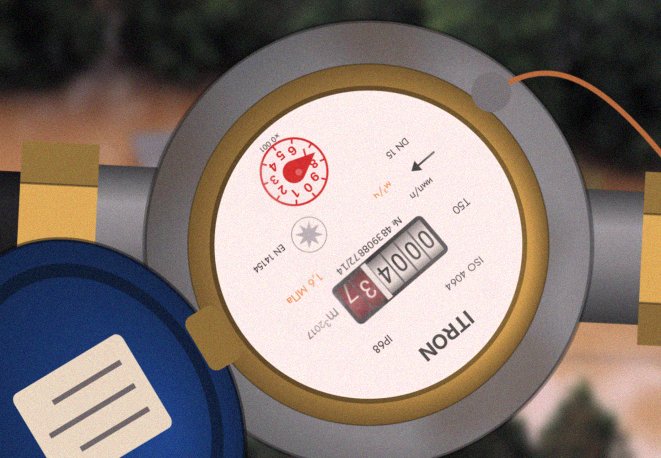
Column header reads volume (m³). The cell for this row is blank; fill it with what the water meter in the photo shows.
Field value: 4.367 m³
